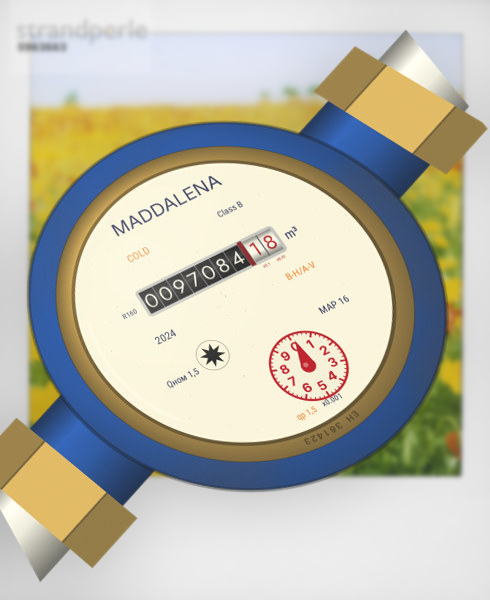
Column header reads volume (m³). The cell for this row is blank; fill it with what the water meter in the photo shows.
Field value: 97084.180 m³
